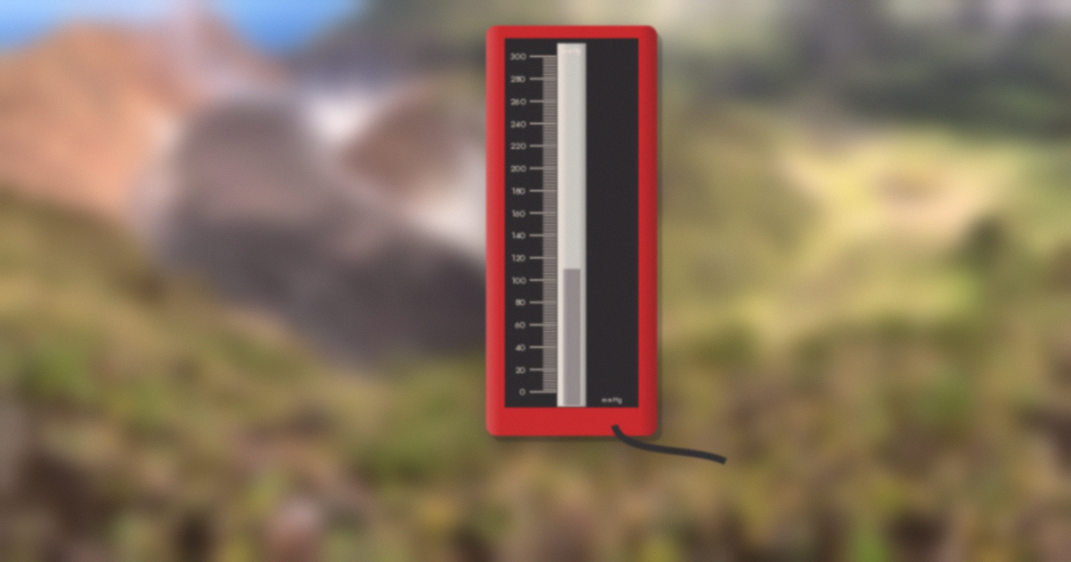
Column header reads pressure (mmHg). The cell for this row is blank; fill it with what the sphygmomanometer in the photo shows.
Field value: 110 mmHg
